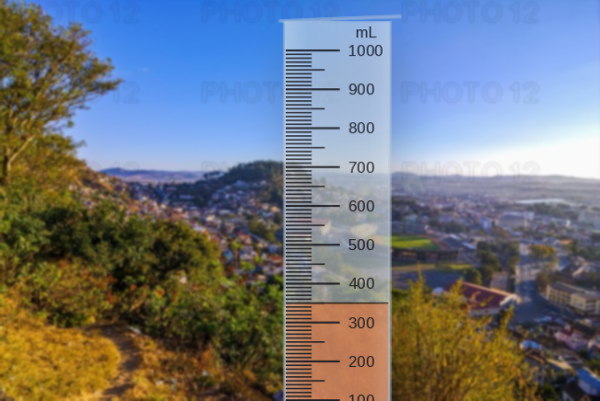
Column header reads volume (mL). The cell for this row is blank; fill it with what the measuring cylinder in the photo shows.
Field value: 350 mL
